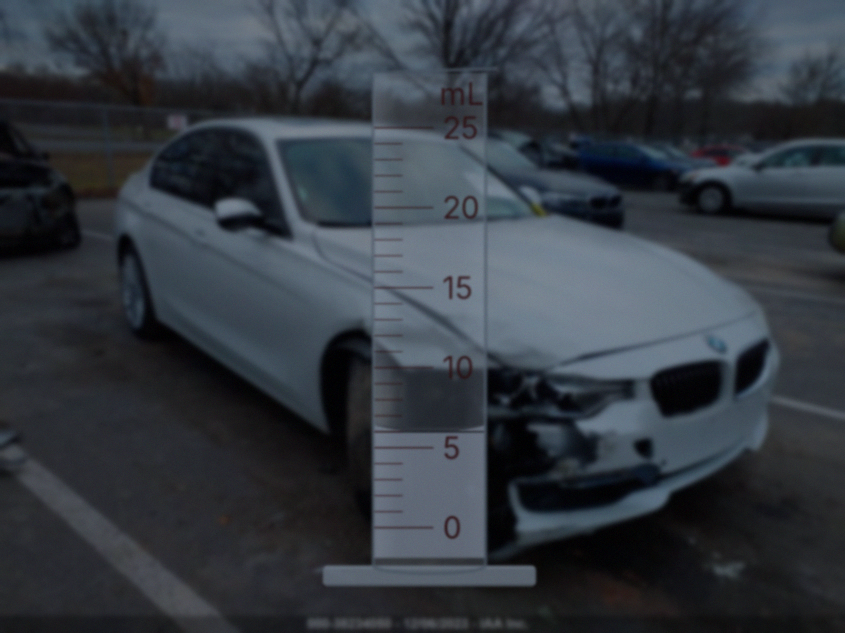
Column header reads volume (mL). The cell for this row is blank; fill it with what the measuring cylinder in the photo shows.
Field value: 6 mL
